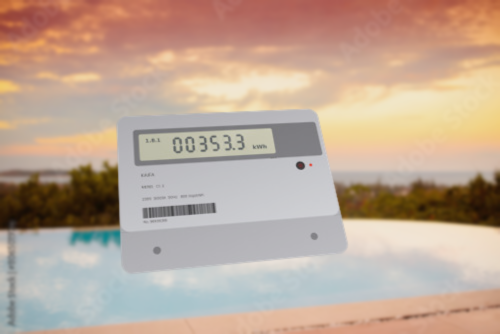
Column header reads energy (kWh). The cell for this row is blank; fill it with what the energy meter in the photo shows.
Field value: 353.3 kWh
